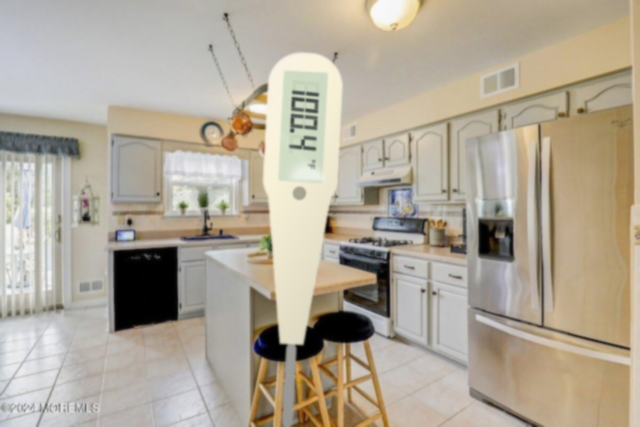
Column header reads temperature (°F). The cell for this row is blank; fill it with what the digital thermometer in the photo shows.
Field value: 100.4 °F
